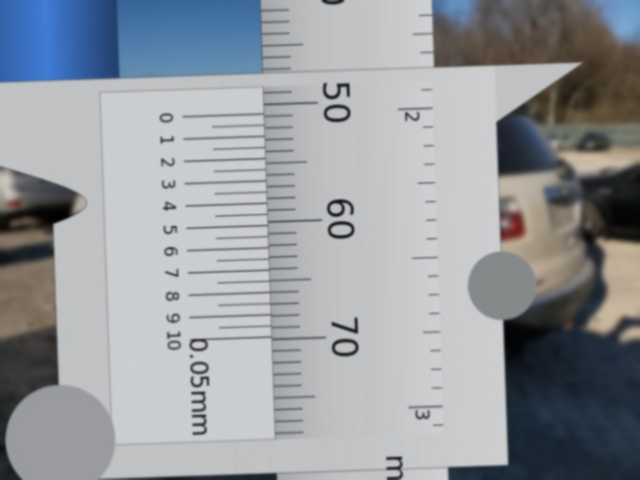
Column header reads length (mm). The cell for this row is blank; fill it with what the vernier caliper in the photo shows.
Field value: 50.8 mm
